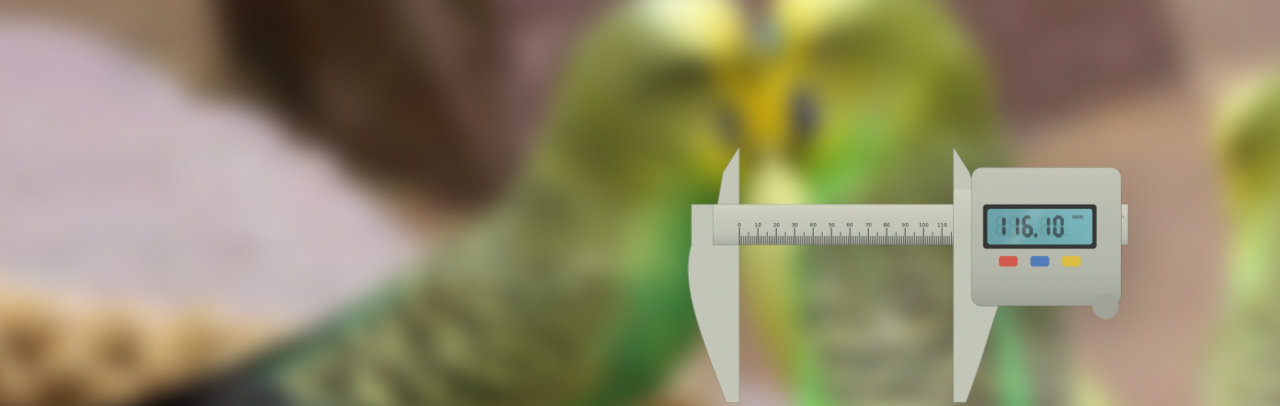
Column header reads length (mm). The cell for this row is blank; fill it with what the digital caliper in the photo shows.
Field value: 116.10 mm
